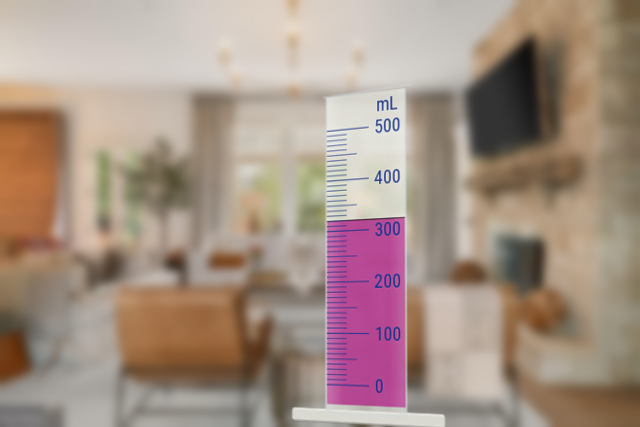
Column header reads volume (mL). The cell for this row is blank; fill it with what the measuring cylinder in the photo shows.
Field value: 320 mL
